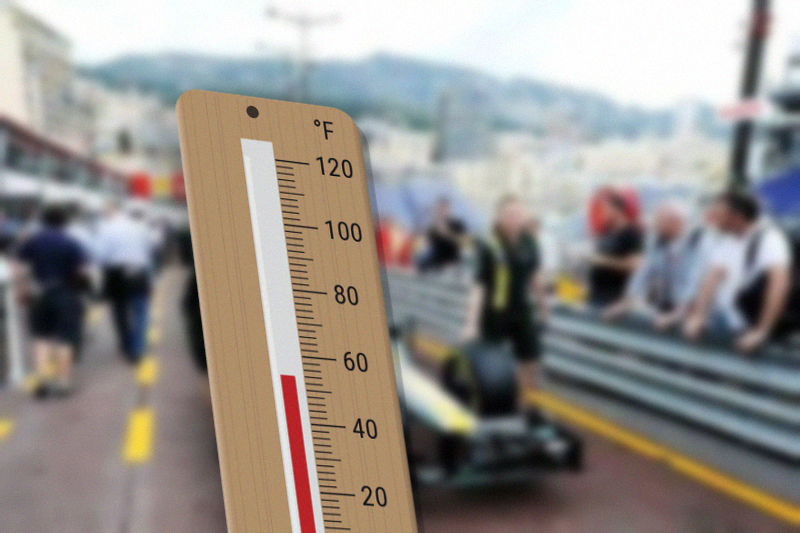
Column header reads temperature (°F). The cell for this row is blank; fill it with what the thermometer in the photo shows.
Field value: 54 °F
